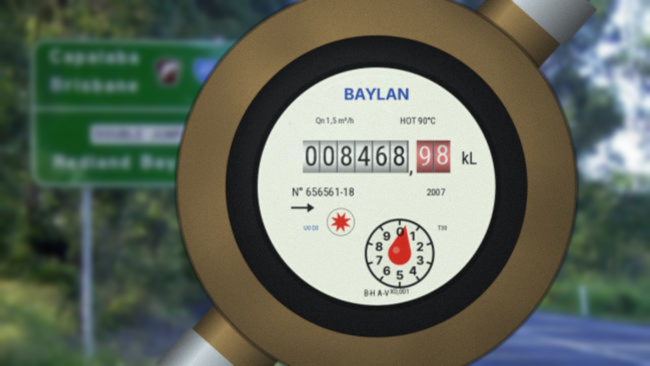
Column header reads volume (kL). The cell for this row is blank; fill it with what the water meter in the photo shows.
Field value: 8468.980 kL
